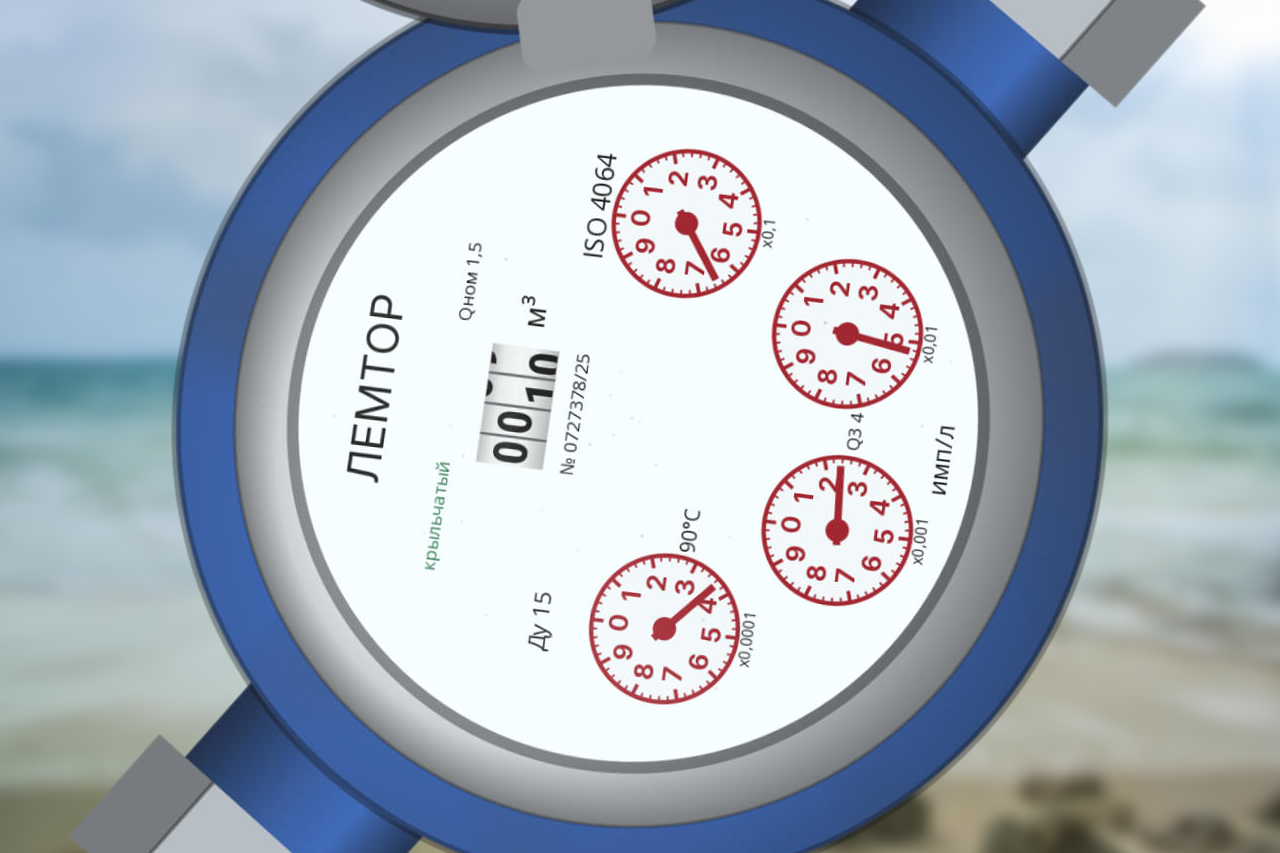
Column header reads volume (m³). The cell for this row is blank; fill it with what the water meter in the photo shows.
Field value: 9.6523 m³
